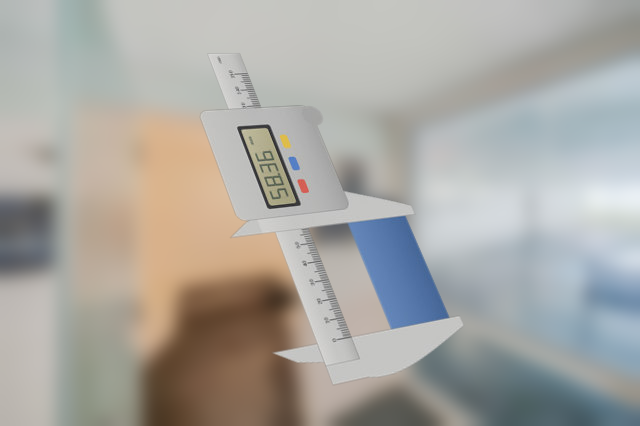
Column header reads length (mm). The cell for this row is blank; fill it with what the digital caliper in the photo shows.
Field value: 58.36 mm
